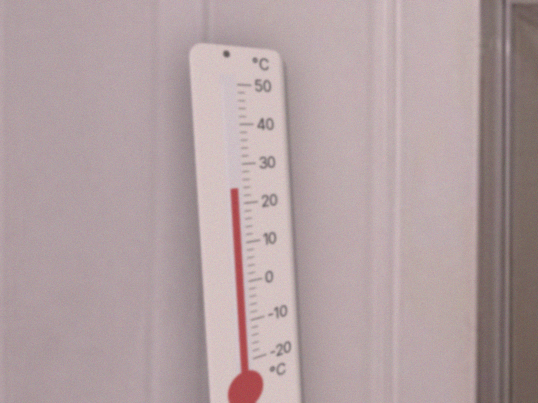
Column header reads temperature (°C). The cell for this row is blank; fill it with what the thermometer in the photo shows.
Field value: 24 °C
